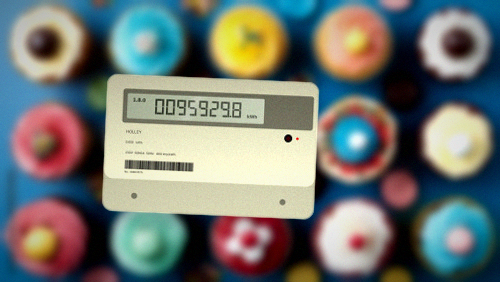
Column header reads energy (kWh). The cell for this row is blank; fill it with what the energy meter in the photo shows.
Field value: 95929.8 kWh
